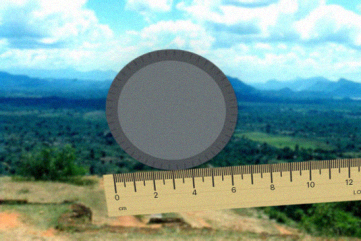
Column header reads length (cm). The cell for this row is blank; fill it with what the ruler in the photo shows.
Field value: 6.5 cm
